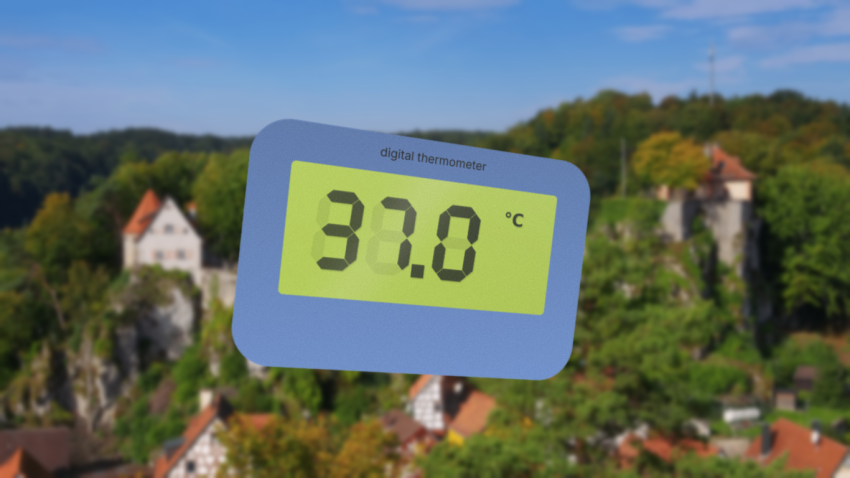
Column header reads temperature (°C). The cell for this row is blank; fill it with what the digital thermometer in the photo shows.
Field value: 37.0 °C
